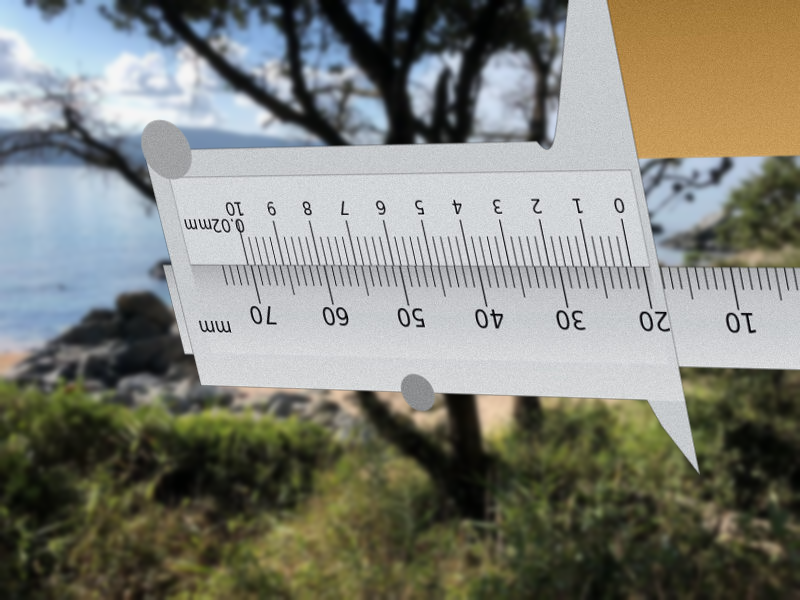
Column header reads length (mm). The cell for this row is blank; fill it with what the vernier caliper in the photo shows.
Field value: 21.4 mm
